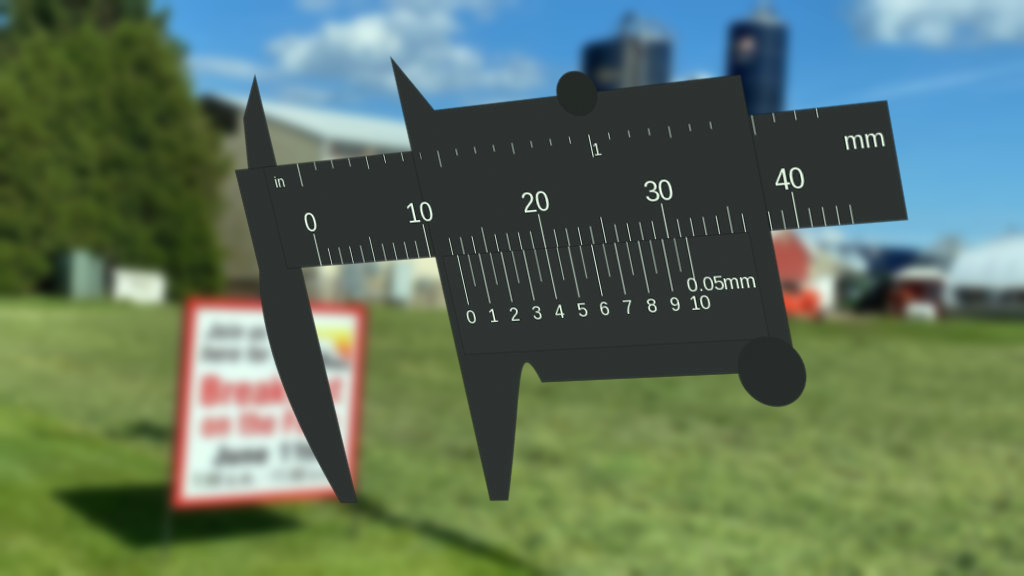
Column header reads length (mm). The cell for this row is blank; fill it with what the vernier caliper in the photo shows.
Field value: 12.4 mm
